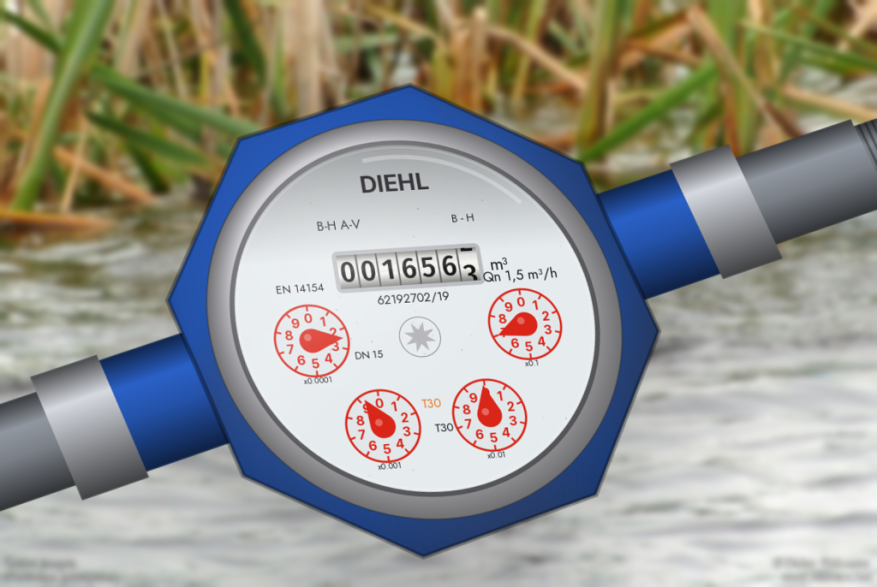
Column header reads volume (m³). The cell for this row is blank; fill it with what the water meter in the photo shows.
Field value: 16562.6992 m³
